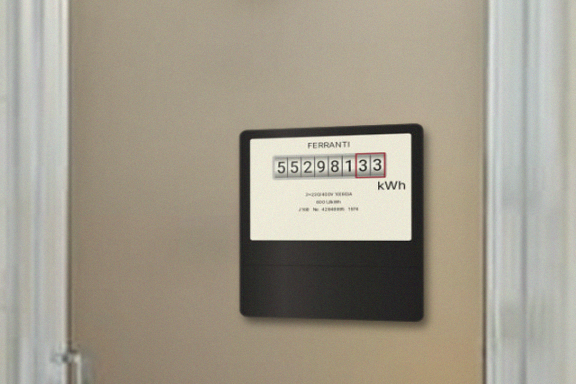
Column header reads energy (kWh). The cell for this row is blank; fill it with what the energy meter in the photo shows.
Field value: 552981.33 kWh
